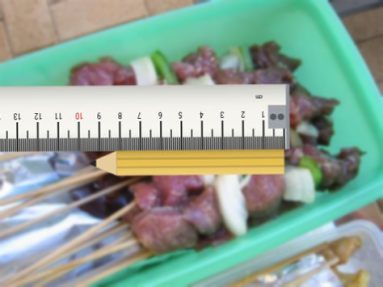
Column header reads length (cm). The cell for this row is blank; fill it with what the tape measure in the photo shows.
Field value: 9.5 cm
